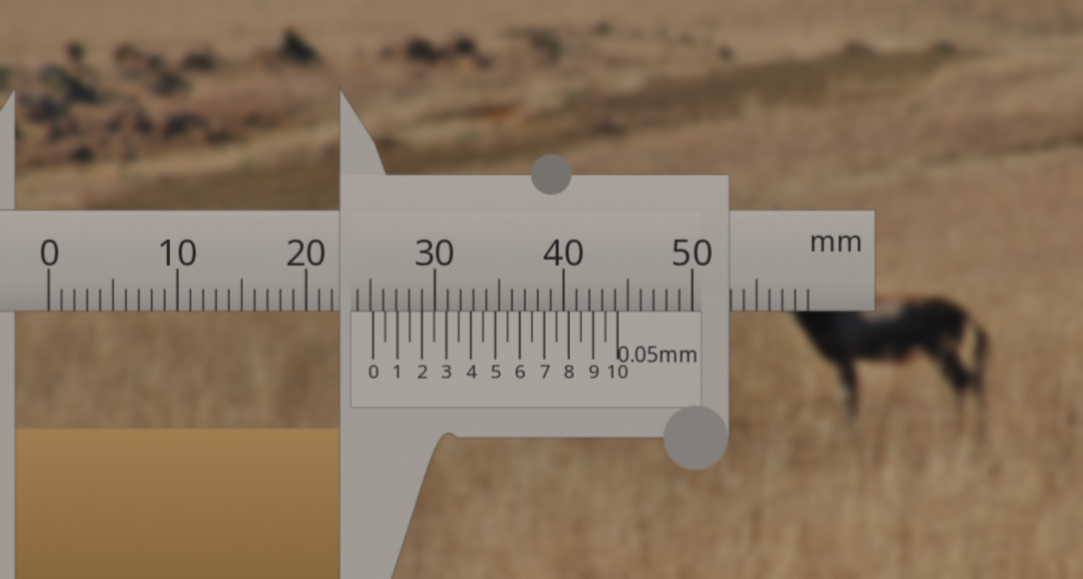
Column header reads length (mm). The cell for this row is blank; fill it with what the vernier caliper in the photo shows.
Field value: 25.2 mm
